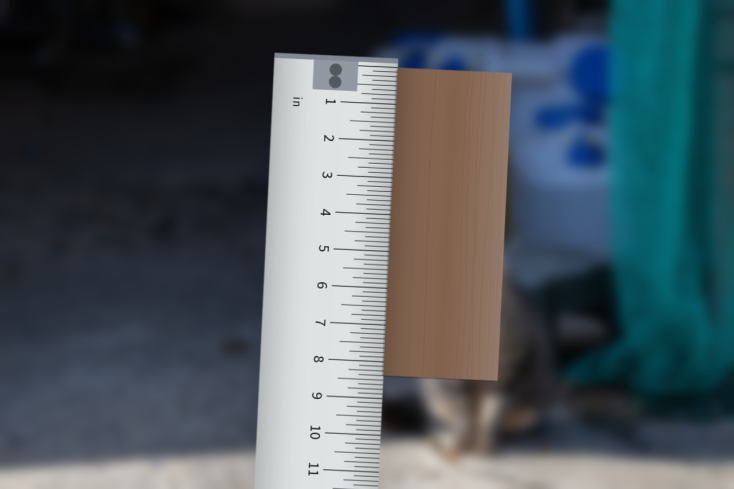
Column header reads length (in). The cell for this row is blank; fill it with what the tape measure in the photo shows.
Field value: 8.375 in
